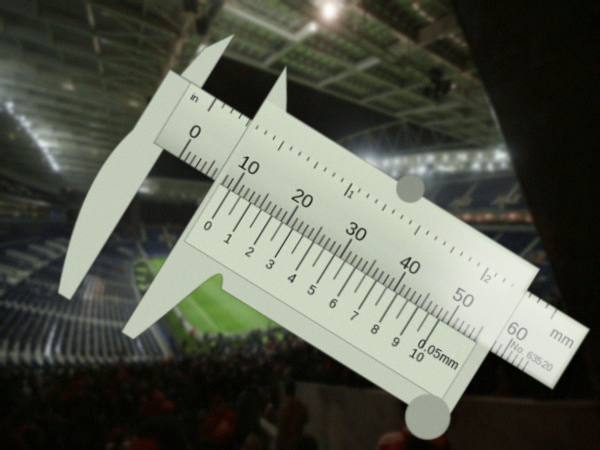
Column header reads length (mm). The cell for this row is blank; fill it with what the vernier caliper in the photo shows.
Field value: 9.5 mm
